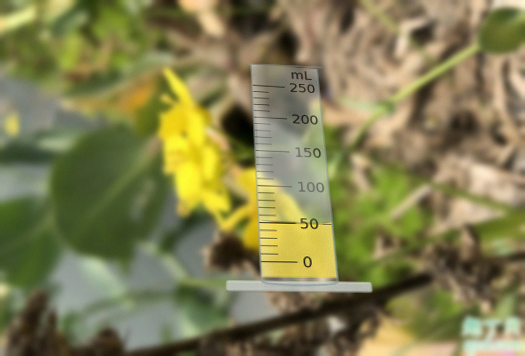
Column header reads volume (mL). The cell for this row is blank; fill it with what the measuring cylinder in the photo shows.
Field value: 50 mL
